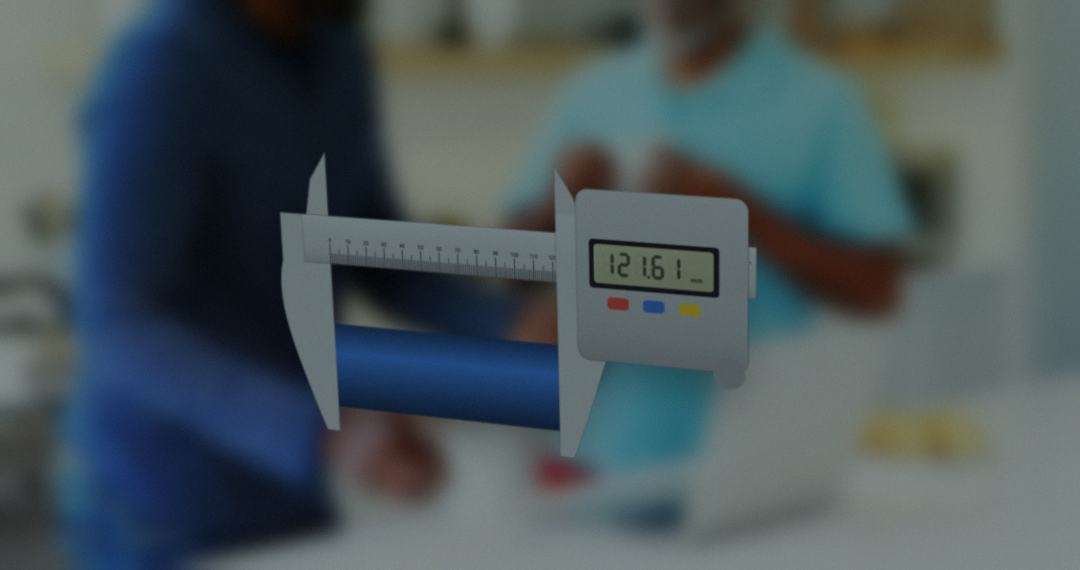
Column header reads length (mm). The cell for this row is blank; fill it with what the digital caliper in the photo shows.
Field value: 121.61 mm
